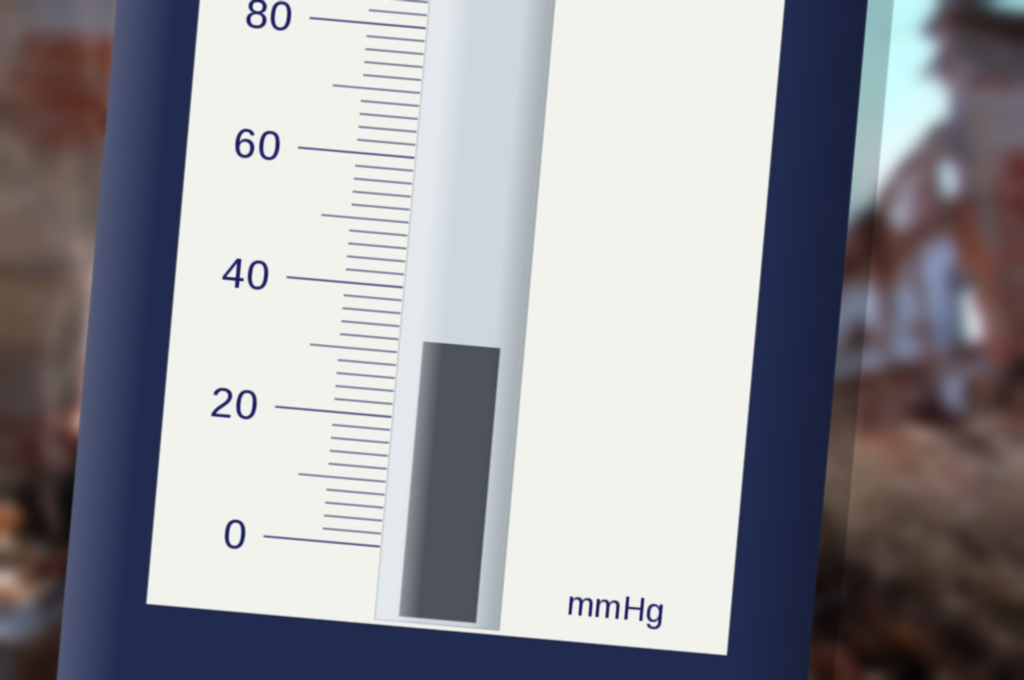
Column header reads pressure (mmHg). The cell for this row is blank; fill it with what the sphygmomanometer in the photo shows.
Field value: 32 mmHg
